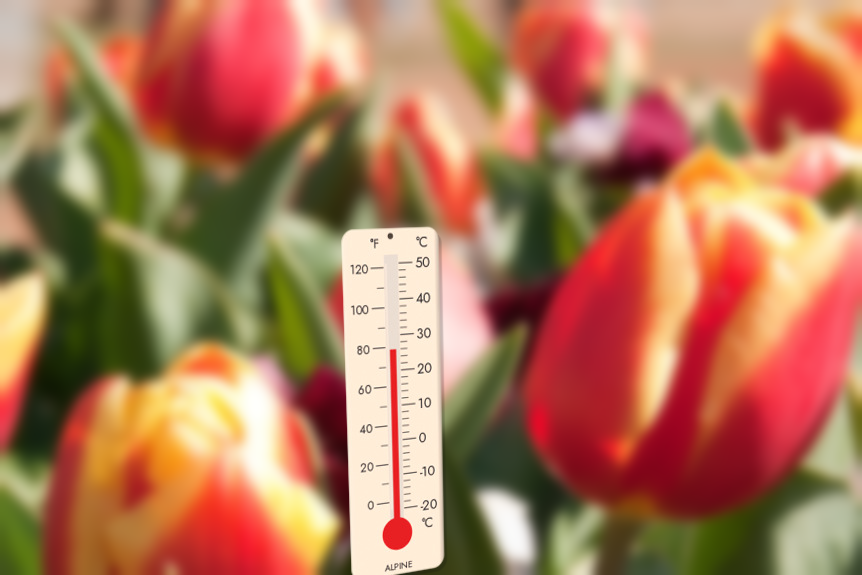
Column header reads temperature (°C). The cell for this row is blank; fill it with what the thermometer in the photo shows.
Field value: 26 °C
